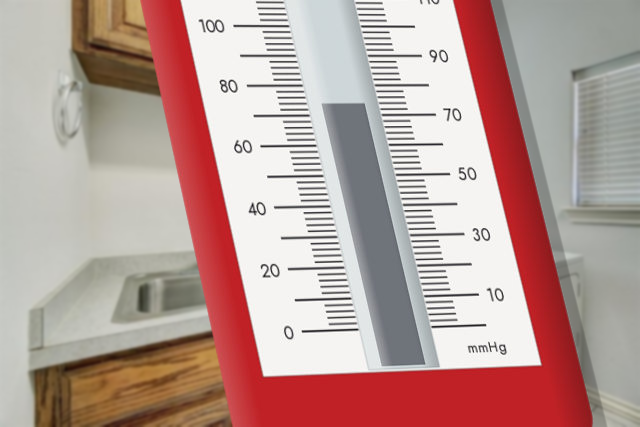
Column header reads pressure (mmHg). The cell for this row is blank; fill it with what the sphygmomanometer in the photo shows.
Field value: 74 mmHg
